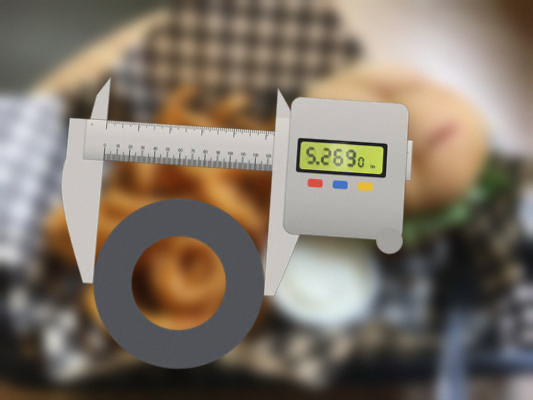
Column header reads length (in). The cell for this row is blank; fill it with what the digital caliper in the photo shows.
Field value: 5.2690 in
